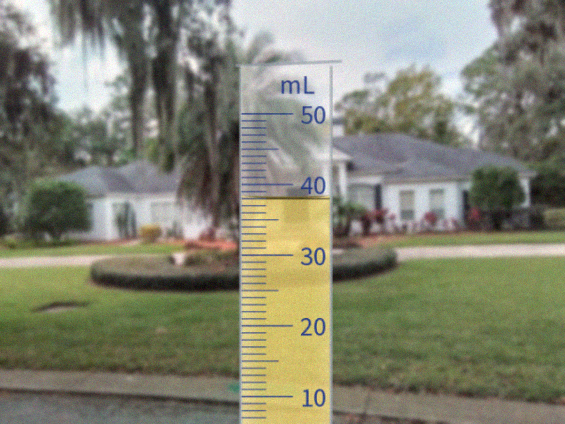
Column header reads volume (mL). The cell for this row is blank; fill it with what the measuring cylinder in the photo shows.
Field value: 38 mL
